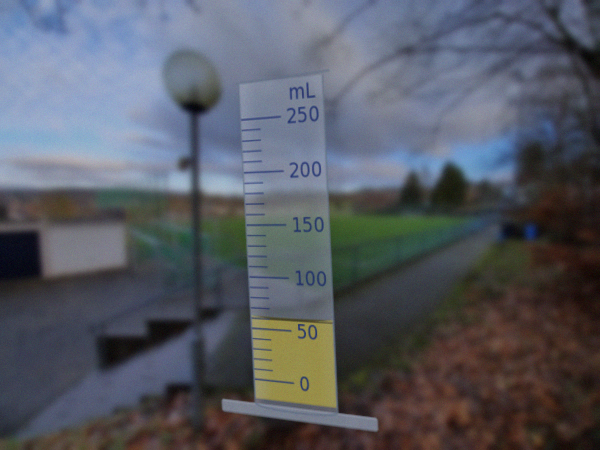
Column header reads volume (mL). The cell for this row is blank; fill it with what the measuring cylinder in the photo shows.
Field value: 60 mL
